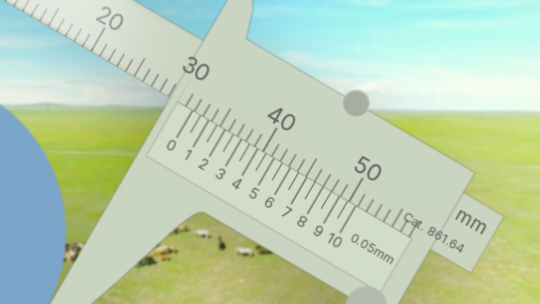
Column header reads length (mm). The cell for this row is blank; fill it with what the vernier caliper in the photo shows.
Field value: 31.8 mm
